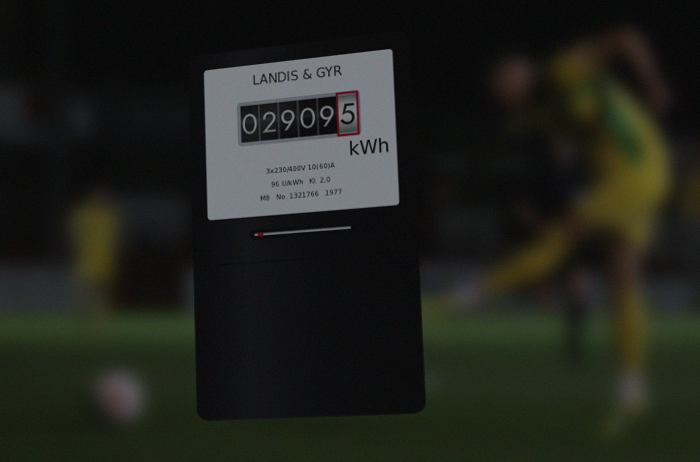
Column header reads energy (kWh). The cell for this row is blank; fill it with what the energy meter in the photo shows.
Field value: 2909.5 kWh
